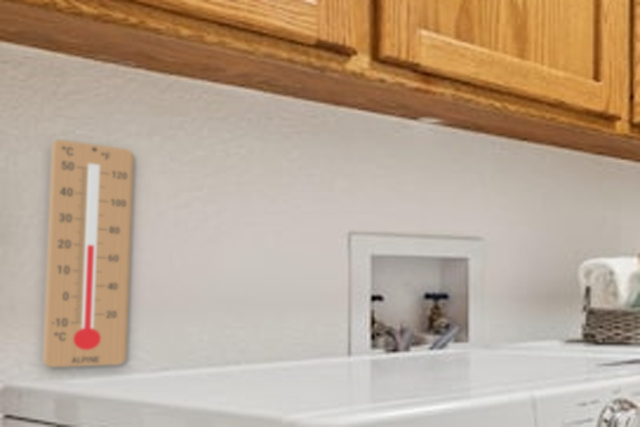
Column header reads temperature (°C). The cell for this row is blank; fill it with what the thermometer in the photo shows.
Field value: 20 °C
